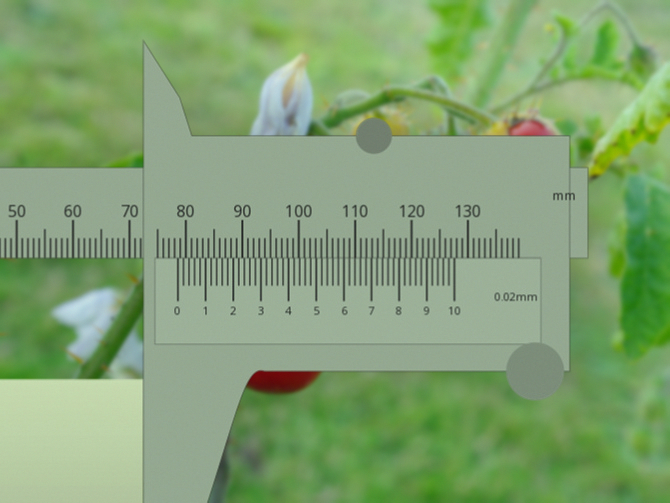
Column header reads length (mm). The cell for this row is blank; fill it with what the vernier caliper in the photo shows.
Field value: 78.6 mm
